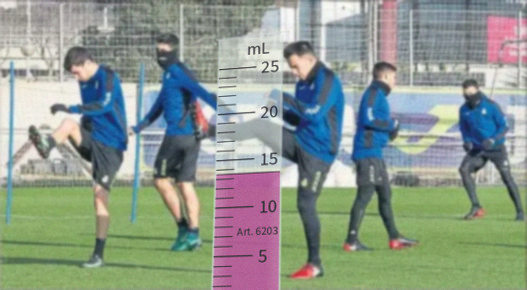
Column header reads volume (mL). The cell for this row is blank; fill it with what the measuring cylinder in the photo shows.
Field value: 13.5 mL
